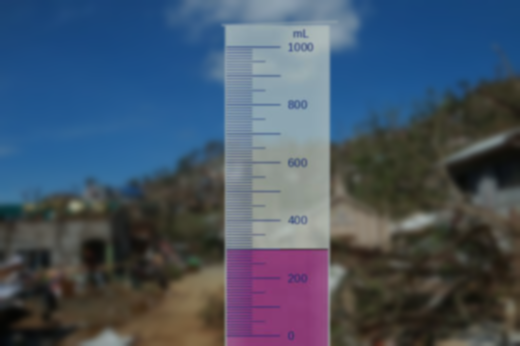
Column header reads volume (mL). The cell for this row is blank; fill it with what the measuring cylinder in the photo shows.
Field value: 300 mL
